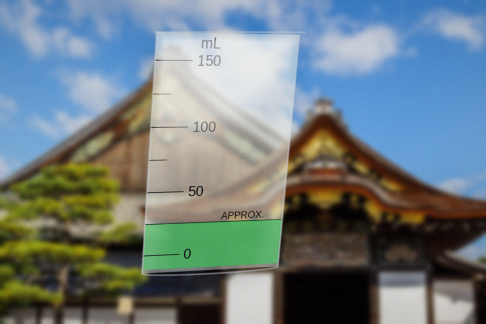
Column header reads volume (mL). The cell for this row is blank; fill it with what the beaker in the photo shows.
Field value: 25 mL
